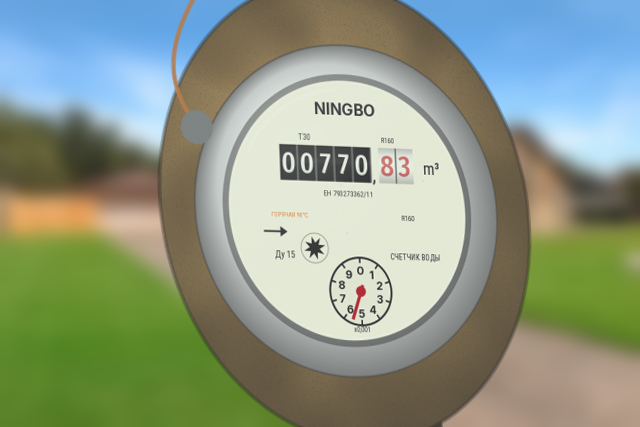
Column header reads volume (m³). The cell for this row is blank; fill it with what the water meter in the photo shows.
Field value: 770.835 m³
